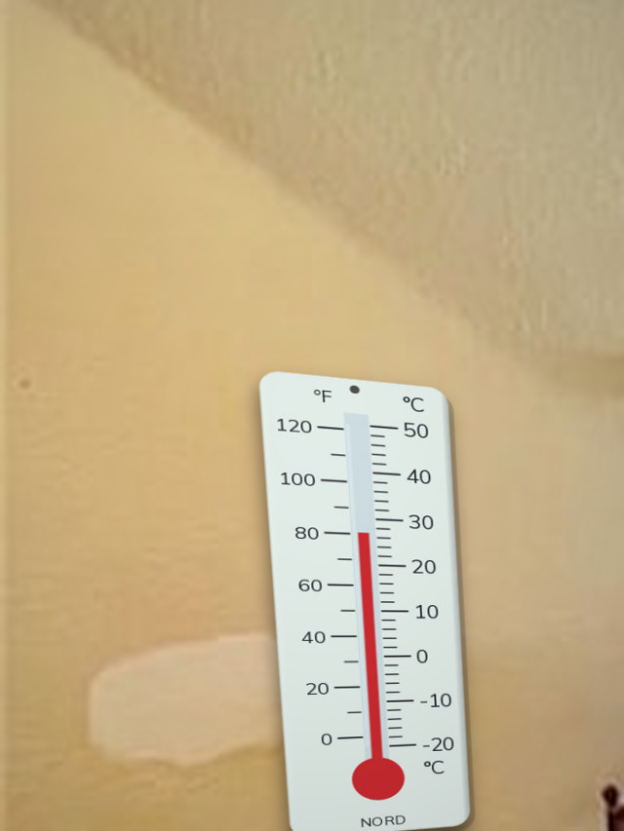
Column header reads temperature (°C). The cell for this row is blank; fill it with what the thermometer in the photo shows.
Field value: 27 °C
